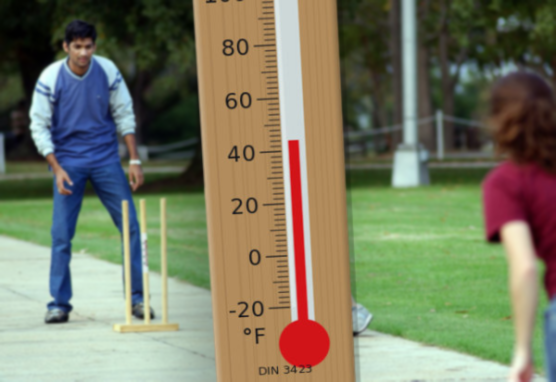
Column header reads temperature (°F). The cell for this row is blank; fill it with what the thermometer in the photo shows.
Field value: 44 °F
